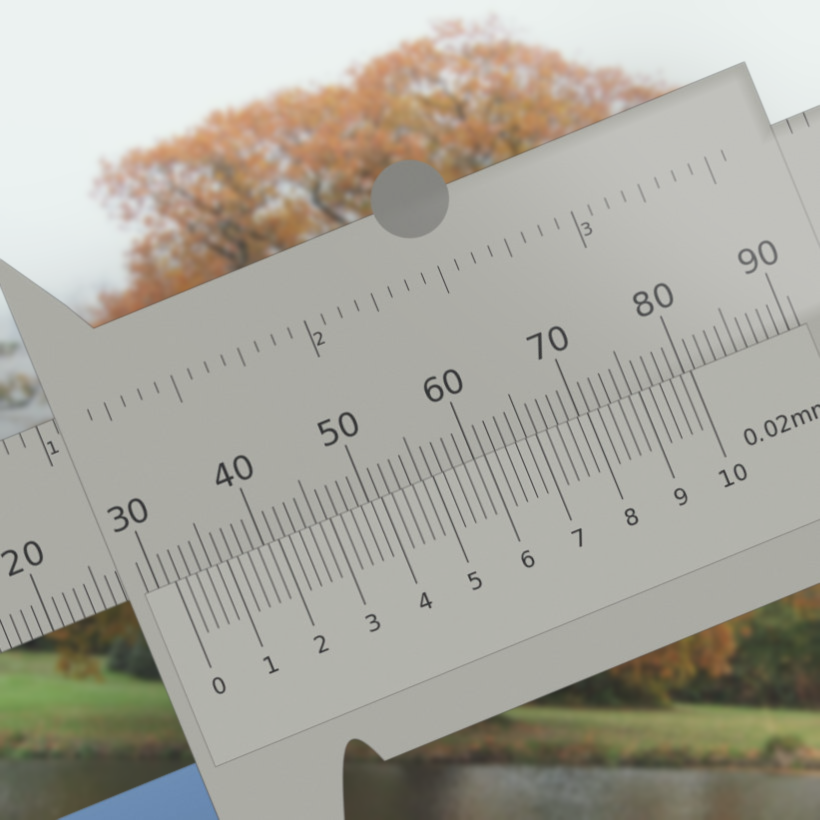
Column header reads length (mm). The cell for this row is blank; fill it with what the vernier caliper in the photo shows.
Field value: 31.6 mm
